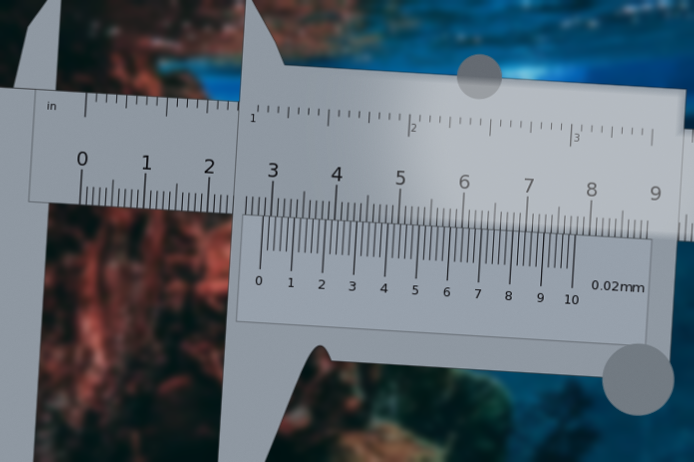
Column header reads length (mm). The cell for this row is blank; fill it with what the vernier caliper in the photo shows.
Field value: 28.8 mm
